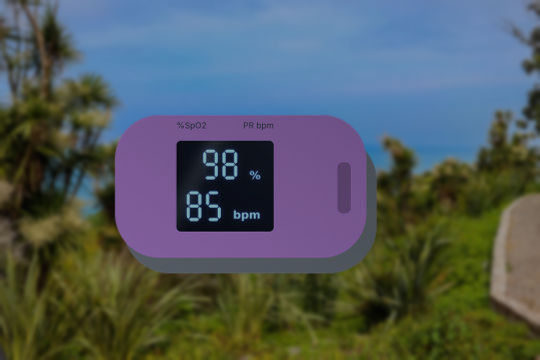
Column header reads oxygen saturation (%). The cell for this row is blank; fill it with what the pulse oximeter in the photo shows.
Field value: 98 %
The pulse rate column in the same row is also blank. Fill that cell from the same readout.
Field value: 85 bpm
